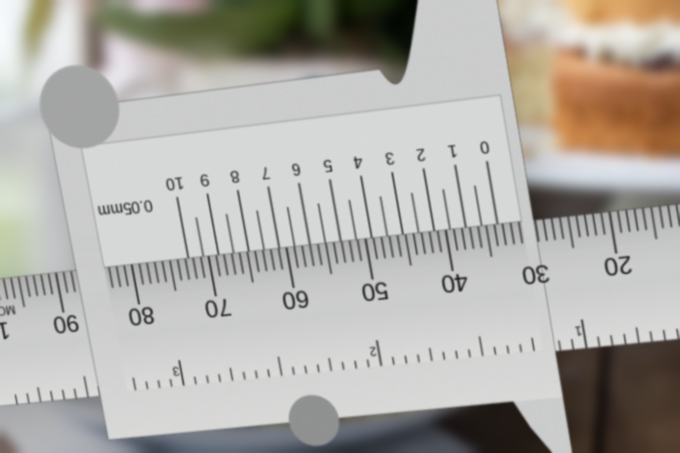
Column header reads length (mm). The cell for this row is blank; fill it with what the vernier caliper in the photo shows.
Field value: 33.6 mm
